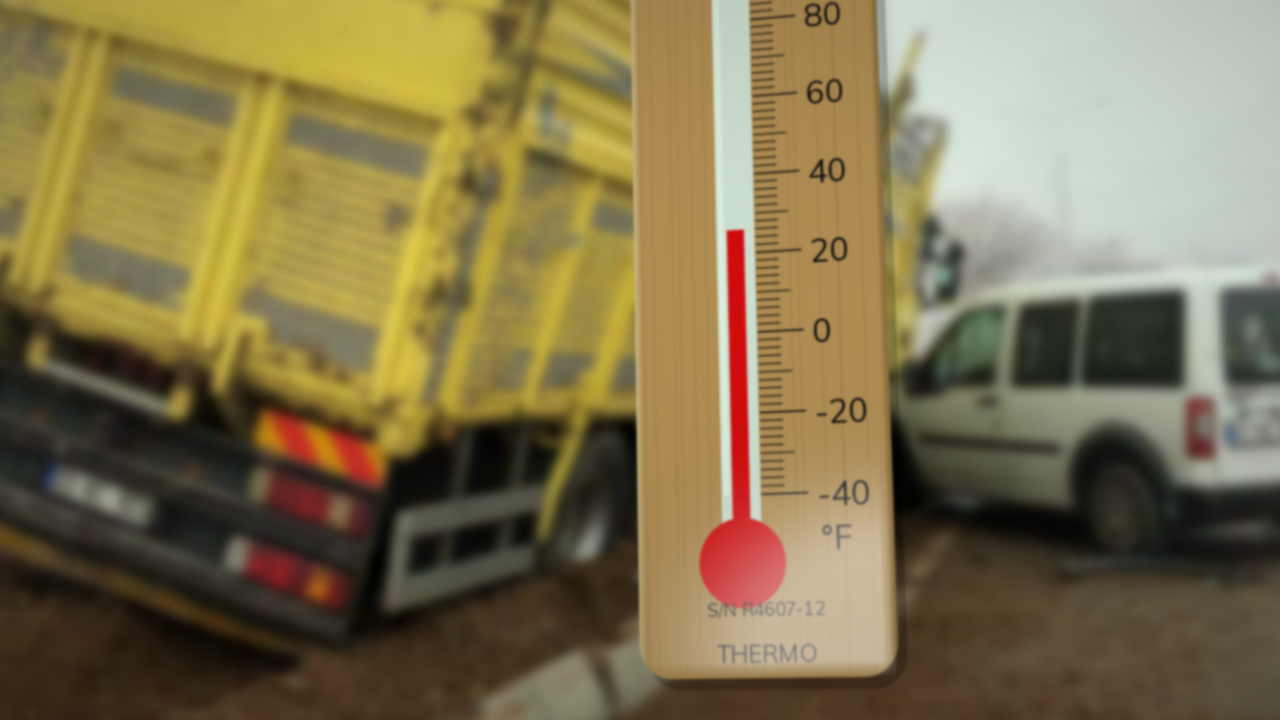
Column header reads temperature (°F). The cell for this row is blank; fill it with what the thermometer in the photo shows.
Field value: 26 °F
